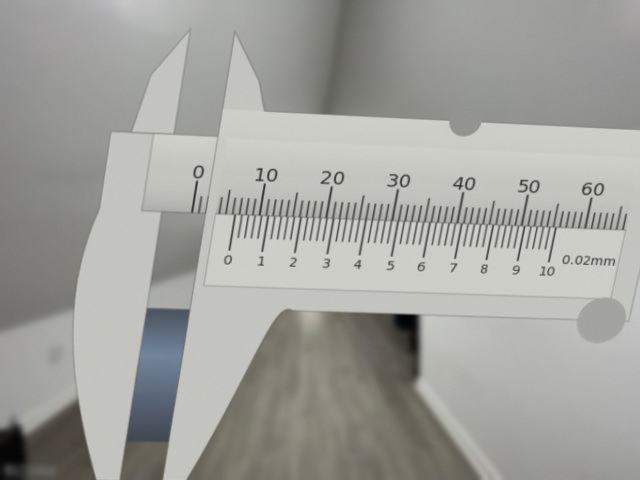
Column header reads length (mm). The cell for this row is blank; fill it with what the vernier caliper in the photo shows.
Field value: 6.4 mm
